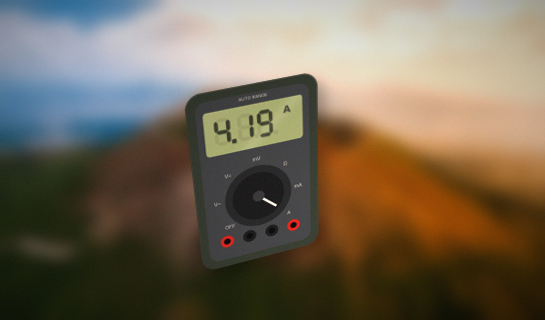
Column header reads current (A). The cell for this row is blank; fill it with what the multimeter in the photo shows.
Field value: 4.19 A
